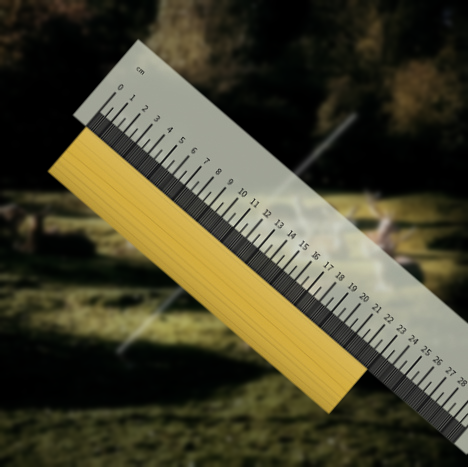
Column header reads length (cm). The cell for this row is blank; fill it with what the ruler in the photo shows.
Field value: 23 cm
